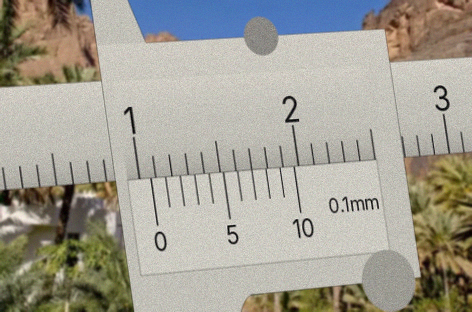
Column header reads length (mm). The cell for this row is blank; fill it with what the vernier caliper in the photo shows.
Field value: 10.7 mm
